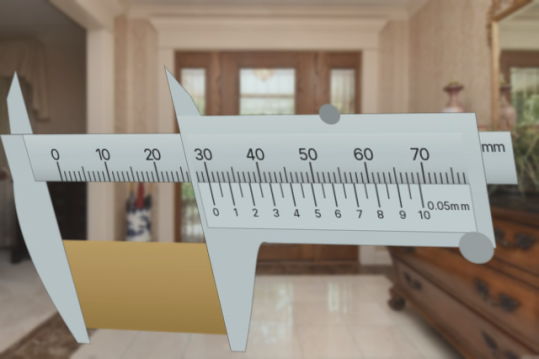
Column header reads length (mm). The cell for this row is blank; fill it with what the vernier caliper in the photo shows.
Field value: 30.0 mm
